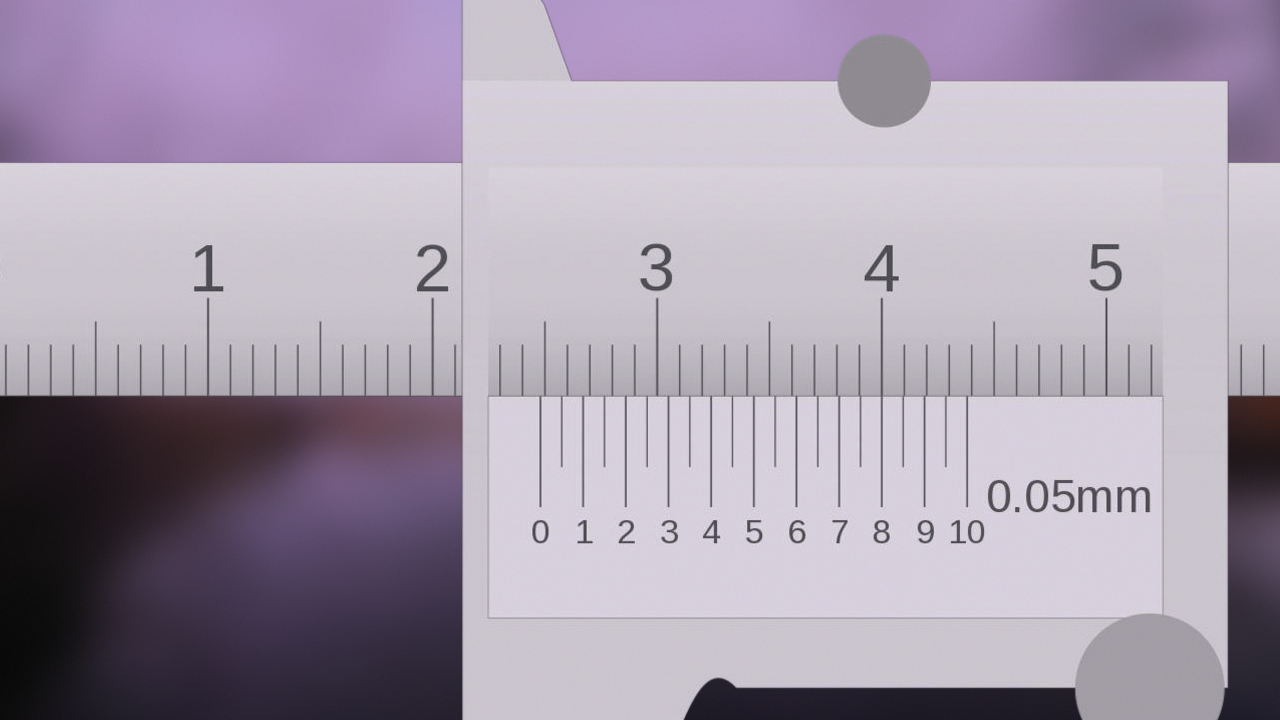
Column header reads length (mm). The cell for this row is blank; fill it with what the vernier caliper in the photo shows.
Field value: 24.8 mm
